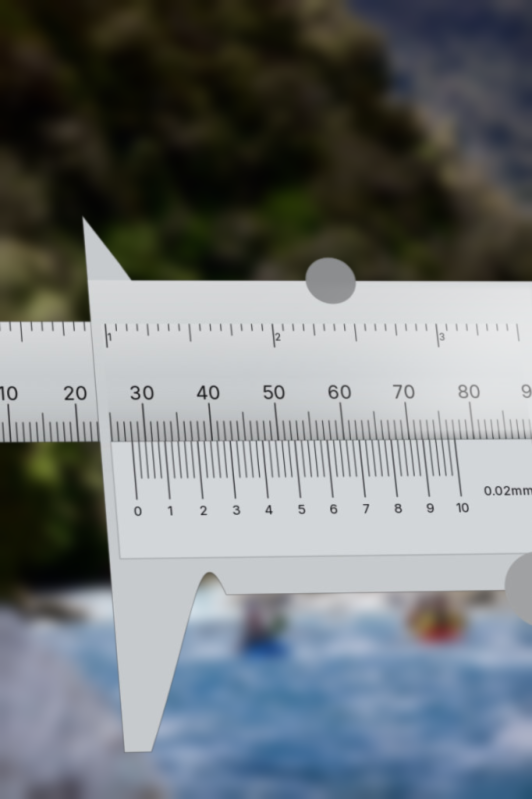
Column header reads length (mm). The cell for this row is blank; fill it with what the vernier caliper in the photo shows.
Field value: 28.0 mm
